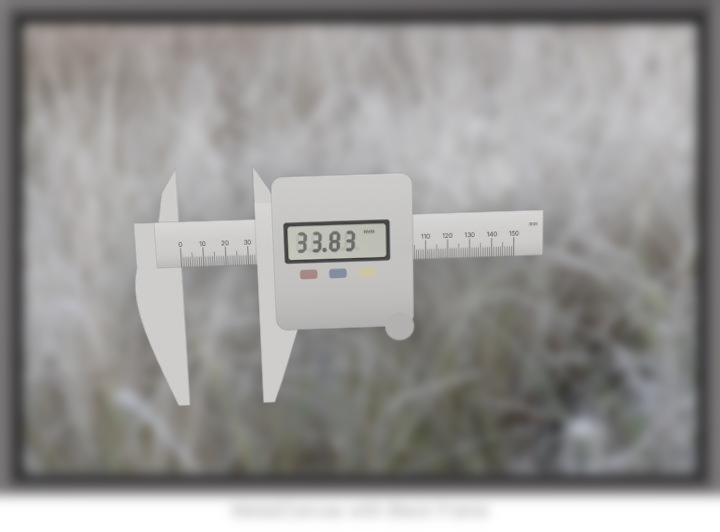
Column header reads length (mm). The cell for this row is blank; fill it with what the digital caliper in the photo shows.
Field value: 33.83 mm
